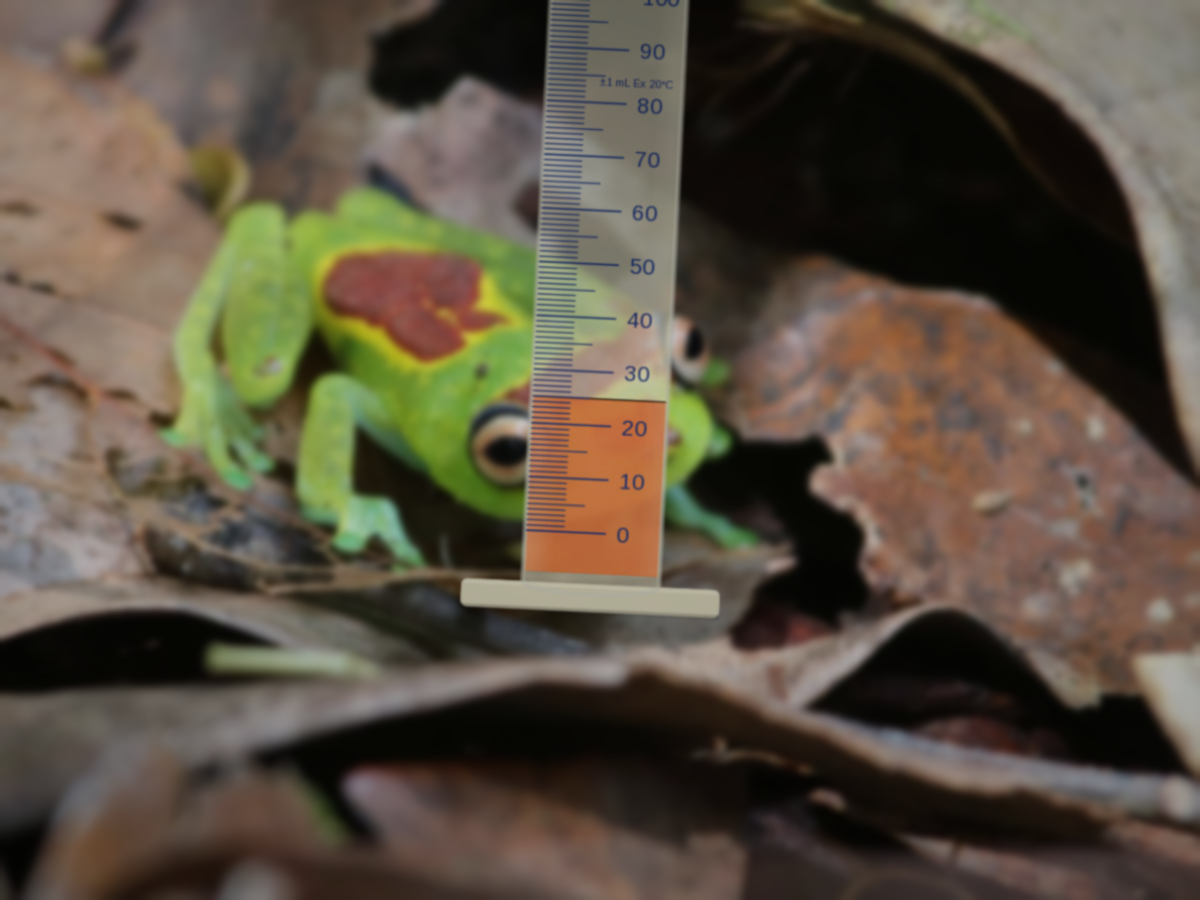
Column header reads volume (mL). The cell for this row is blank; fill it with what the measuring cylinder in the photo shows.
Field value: 25 mL
